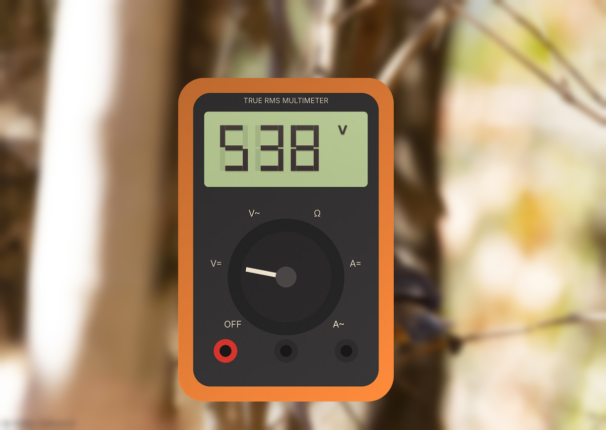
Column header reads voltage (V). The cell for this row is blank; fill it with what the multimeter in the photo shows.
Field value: 538 V
